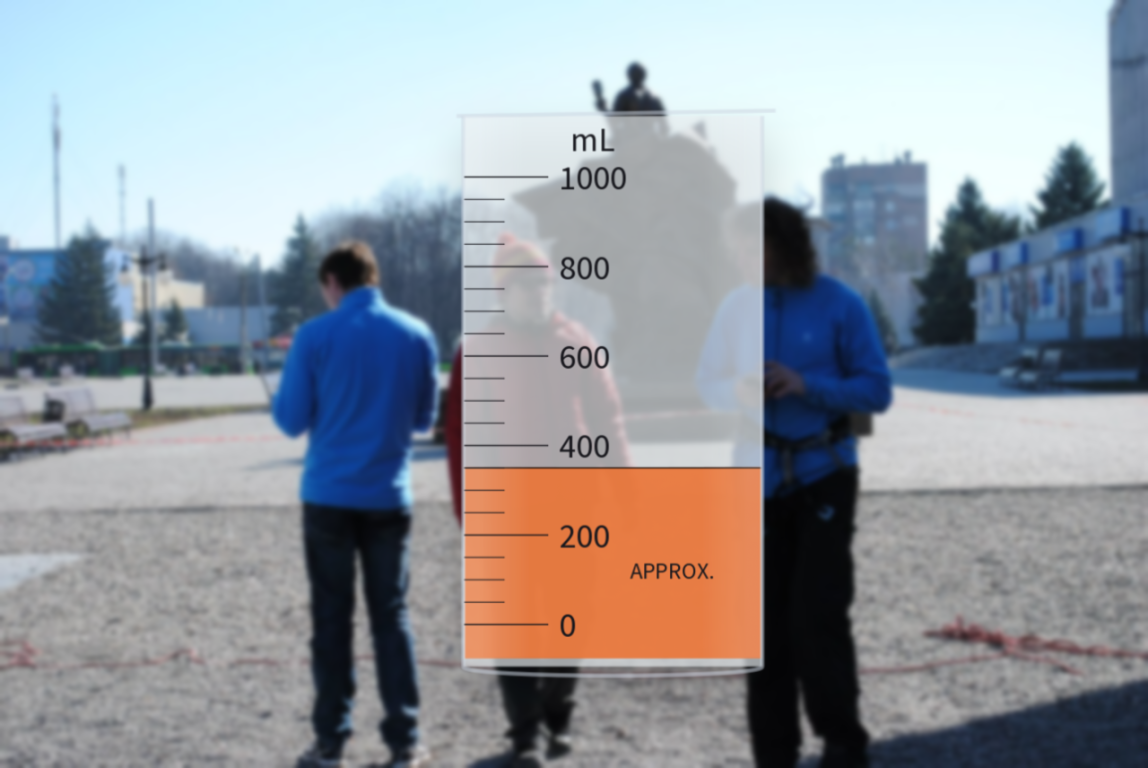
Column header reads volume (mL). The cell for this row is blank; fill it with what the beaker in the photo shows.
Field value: 350 mL
